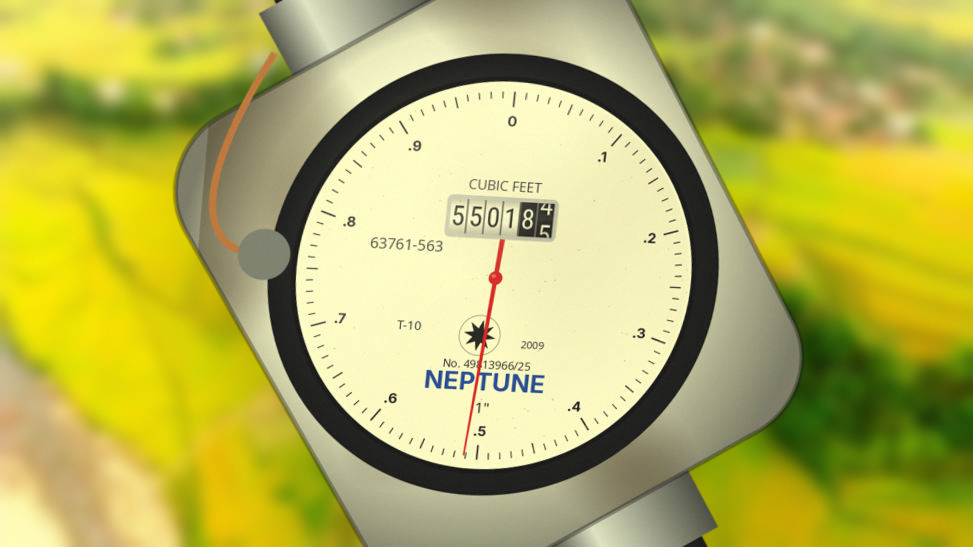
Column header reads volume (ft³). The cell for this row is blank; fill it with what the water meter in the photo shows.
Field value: 550184.51 ft³
